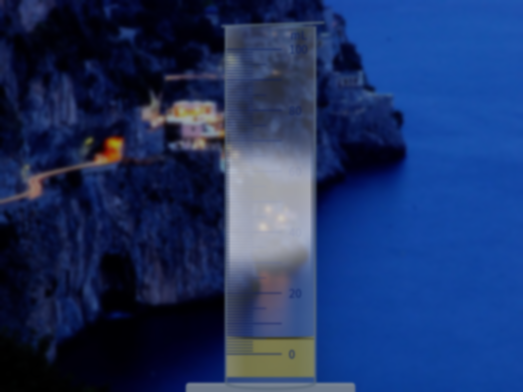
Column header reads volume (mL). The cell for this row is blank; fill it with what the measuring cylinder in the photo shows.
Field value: 5 mL
